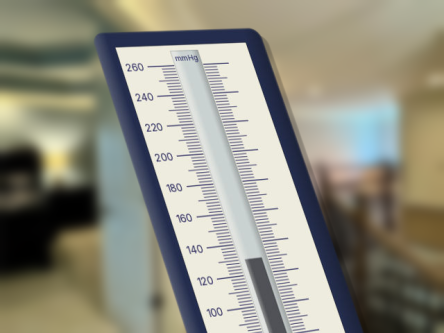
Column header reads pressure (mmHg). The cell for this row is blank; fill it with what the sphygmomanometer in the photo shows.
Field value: 130 mmHg
